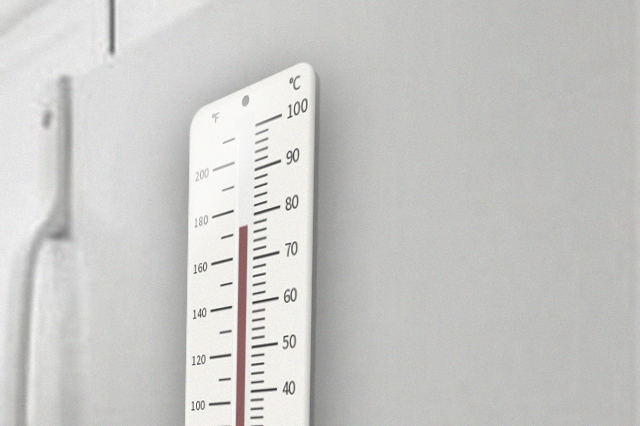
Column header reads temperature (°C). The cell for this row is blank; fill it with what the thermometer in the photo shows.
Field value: 78 °C
